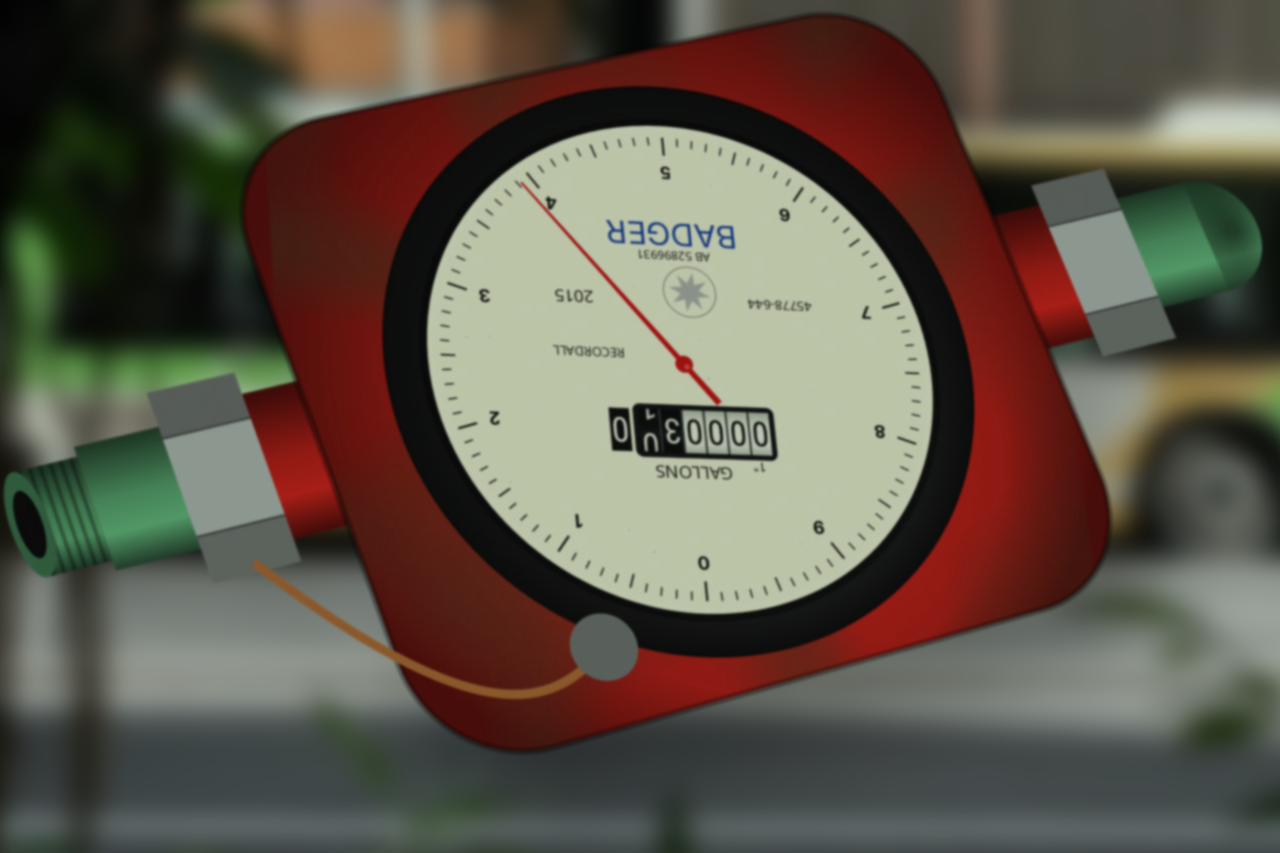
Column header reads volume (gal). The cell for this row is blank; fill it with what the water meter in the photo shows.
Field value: 303.9 gal
